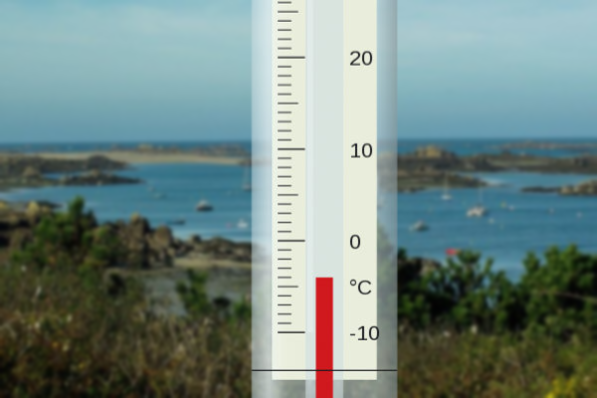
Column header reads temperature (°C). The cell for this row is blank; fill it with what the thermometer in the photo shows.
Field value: -4 °C
